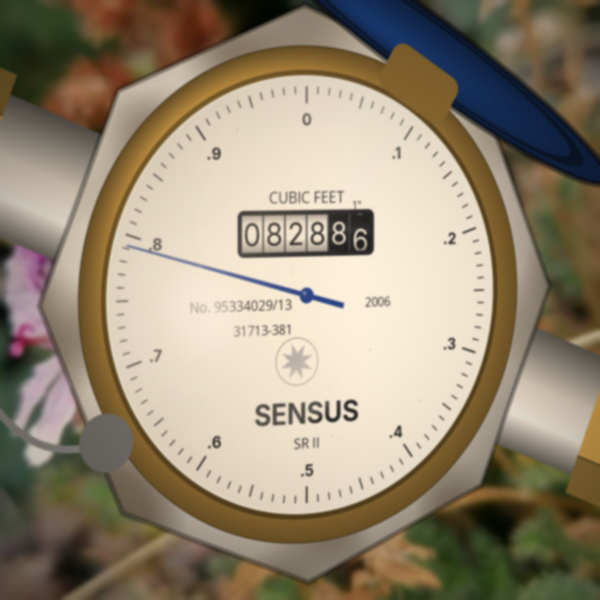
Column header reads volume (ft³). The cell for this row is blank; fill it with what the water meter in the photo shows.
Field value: 82885.79 ft³
